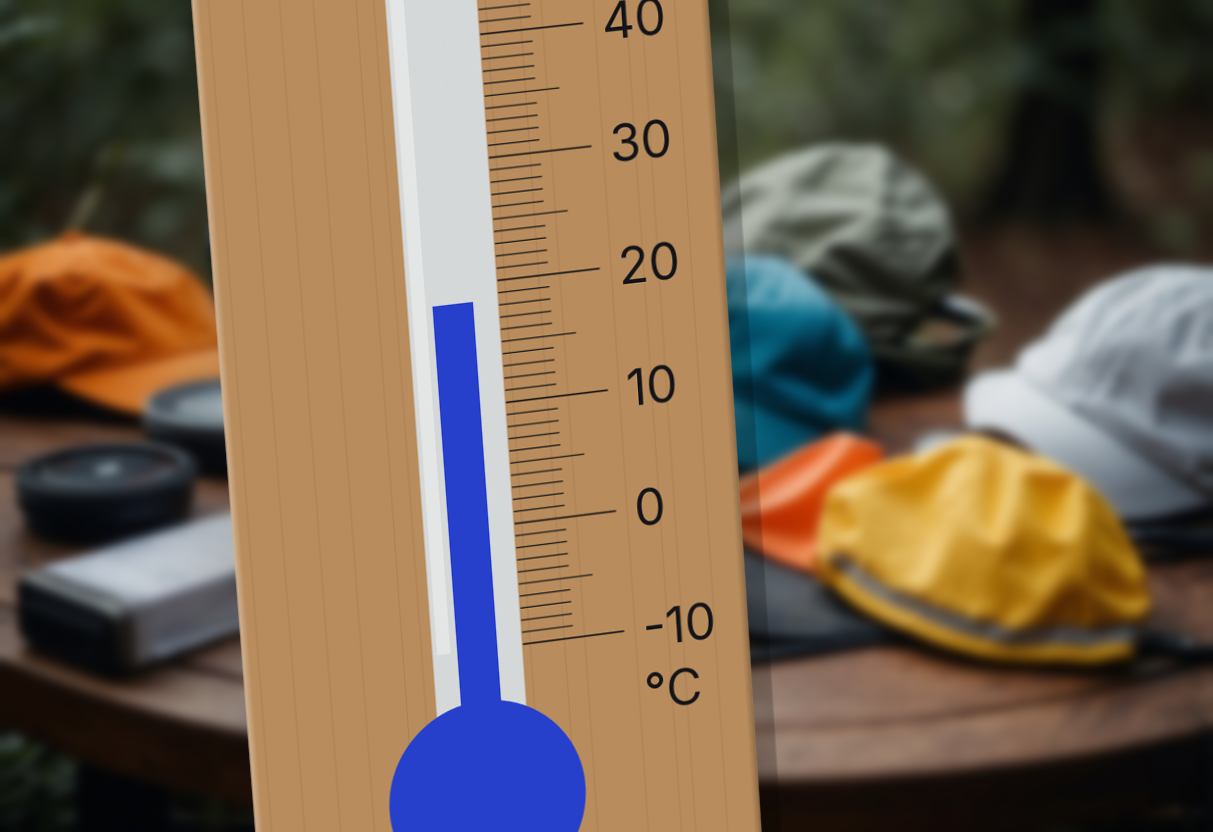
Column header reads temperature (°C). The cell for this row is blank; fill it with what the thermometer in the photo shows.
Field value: 18.5 °C
